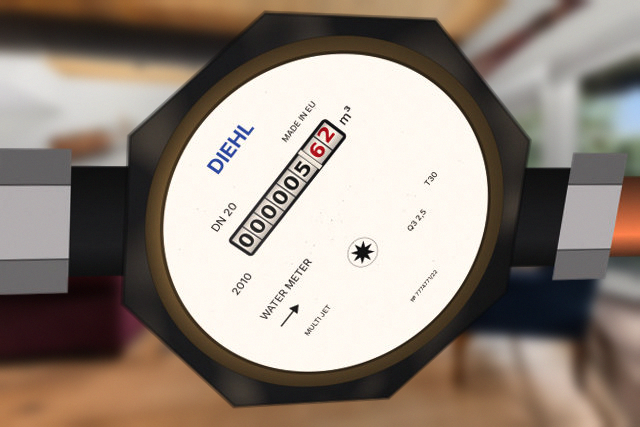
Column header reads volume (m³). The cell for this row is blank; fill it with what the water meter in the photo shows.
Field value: 5.62 m³
